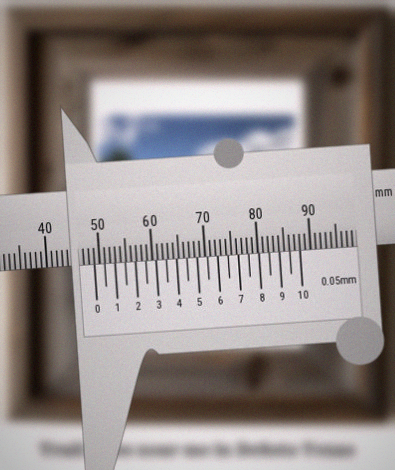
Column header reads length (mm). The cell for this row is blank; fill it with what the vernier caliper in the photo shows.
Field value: 49.0 mm
